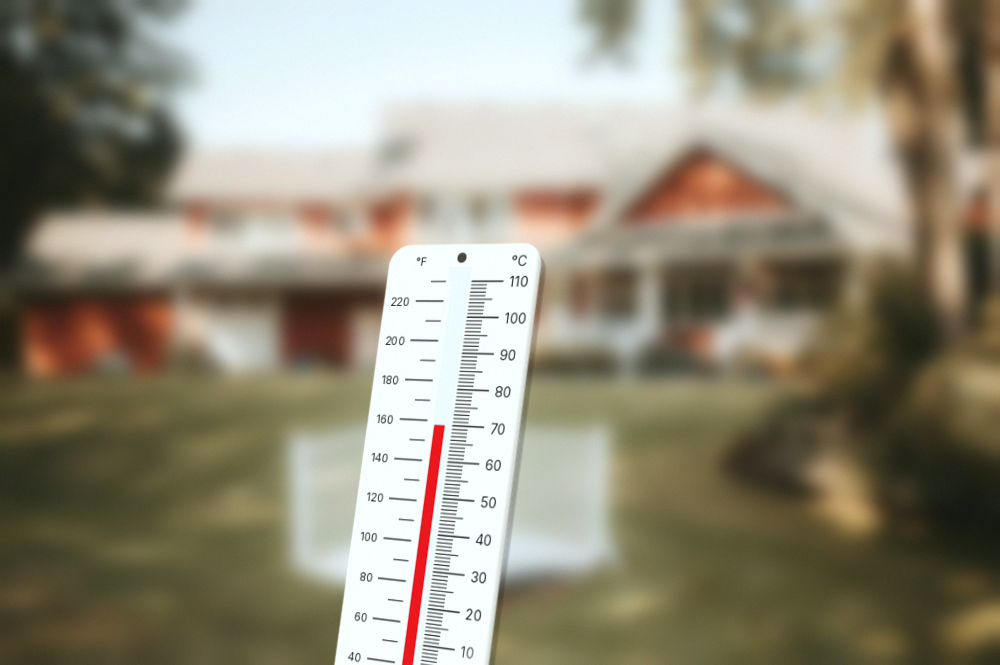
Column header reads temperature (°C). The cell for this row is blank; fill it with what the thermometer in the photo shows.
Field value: 70 °C
